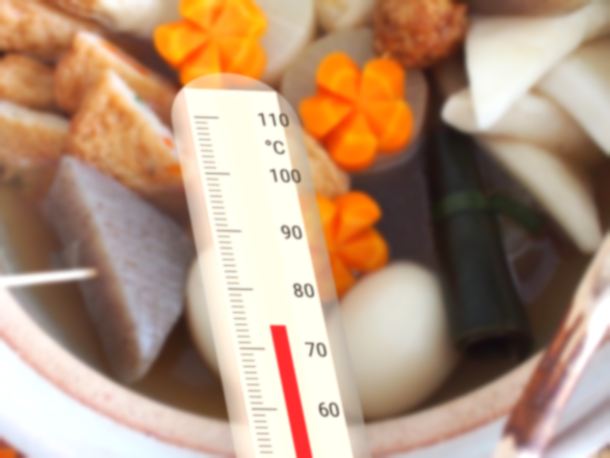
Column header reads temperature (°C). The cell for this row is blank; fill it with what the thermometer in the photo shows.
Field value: 74 °C
